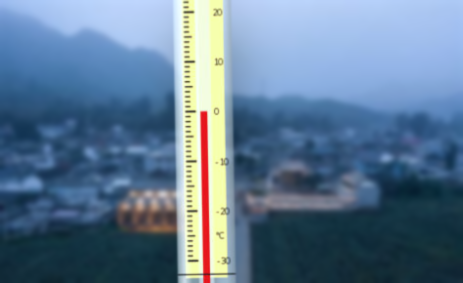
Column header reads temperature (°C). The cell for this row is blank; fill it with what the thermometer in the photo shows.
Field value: 0 °C
